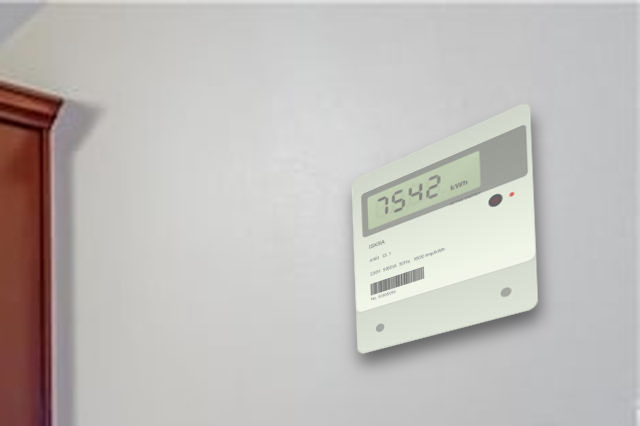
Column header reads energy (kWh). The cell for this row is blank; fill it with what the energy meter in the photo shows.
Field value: 7542 kWh
